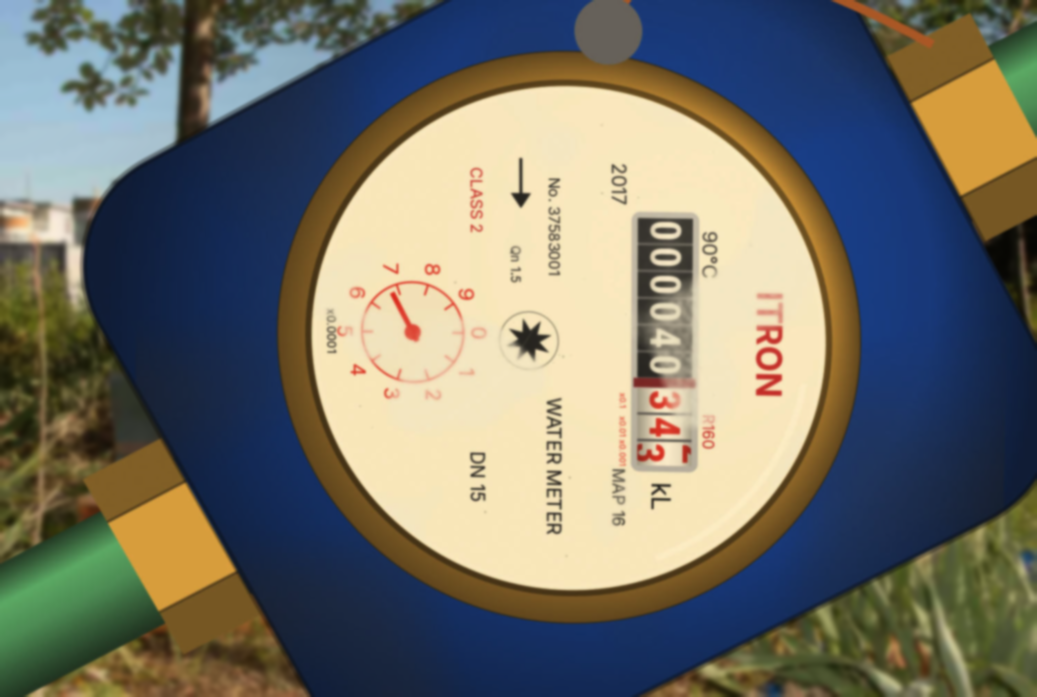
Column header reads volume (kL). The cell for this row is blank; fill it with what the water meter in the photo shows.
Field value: 40.3426 kL
